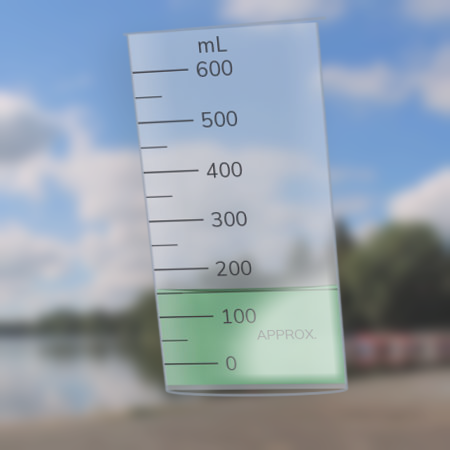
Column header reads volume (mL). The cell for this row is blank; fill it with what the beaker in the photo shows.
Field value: 150 mL
